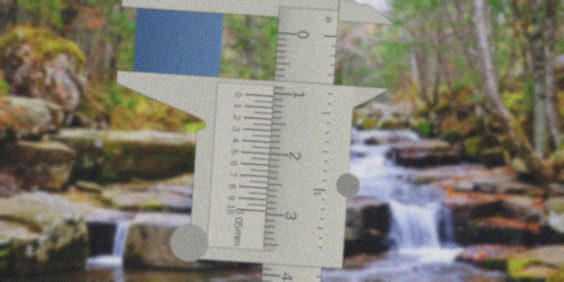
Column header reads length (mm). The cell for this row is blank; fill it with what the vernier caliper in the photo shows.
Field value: 10.5 mm
